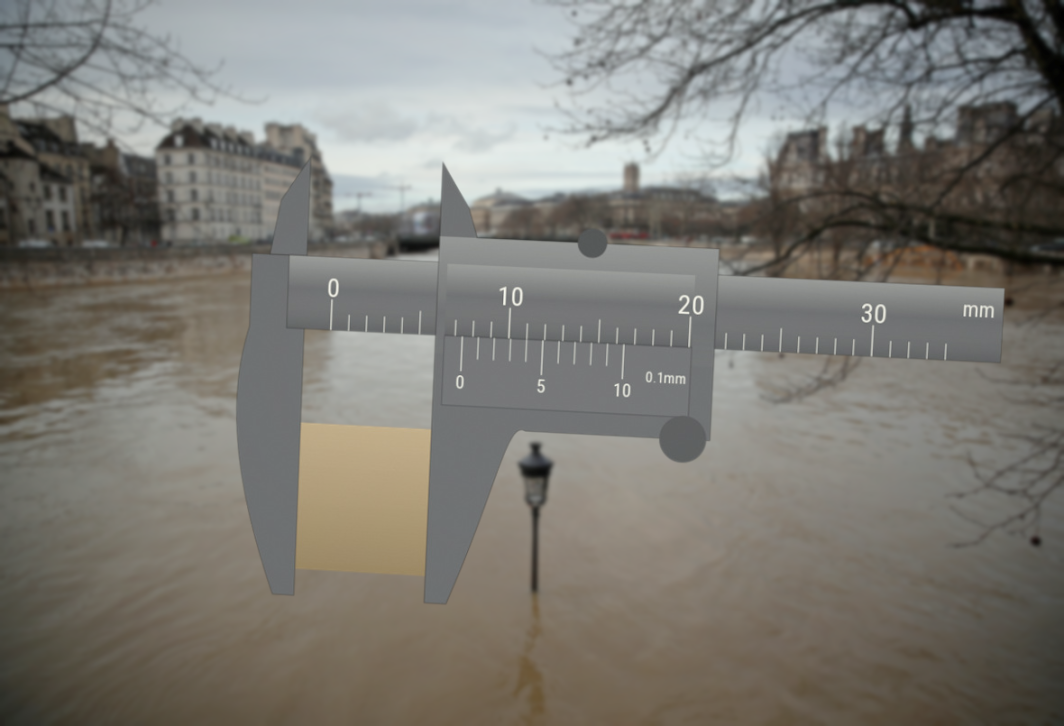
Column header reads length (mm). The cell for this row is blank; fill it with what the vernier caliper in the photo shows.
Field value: 7.4 mm
